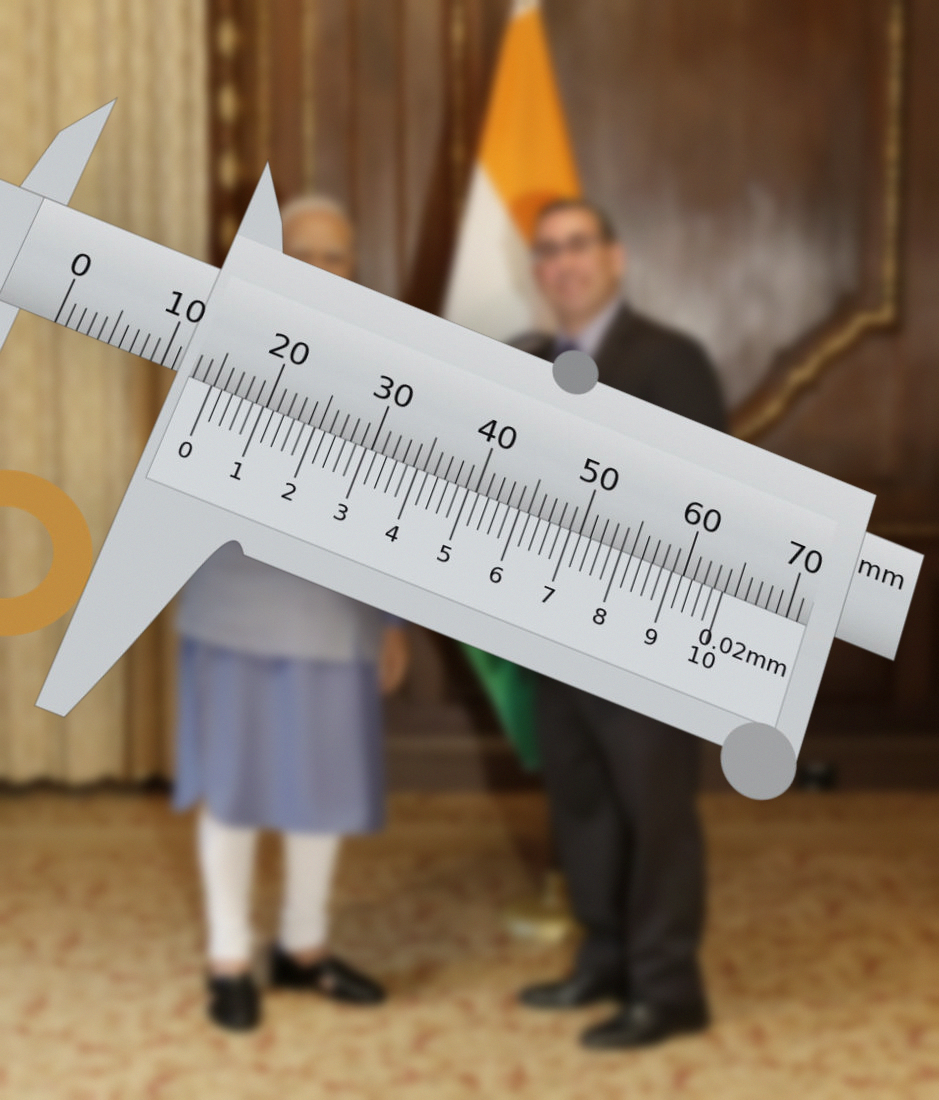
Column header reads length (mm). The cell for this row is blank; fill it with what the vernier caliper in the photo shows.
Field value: 14.8 mm
